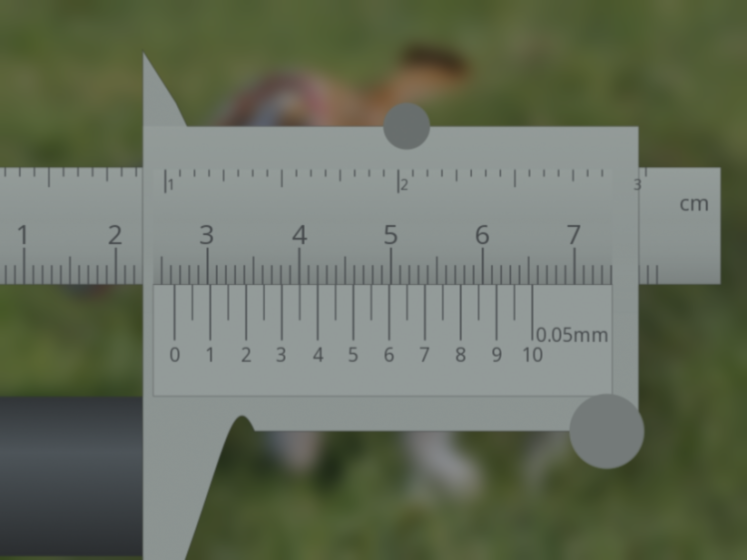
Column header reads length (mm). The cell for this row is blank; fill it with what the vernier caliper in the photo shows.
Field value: 26.4 mm
